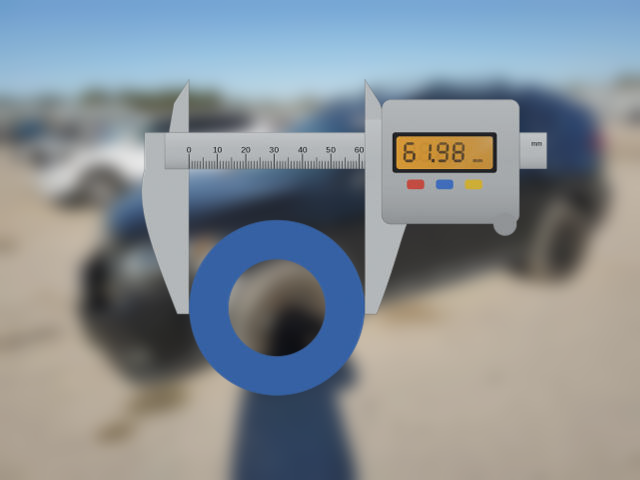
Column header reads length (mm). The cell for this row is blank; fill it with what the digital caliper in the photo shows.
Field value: 61.98 mm
